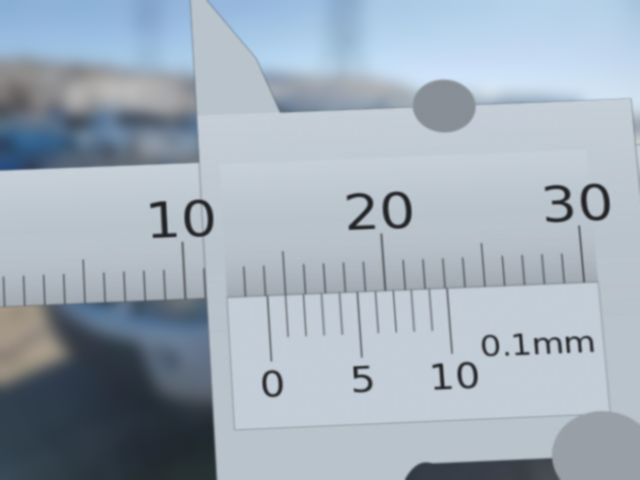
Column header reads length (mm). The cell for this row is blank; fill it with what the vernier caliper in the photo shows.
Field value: 14.1 mm
